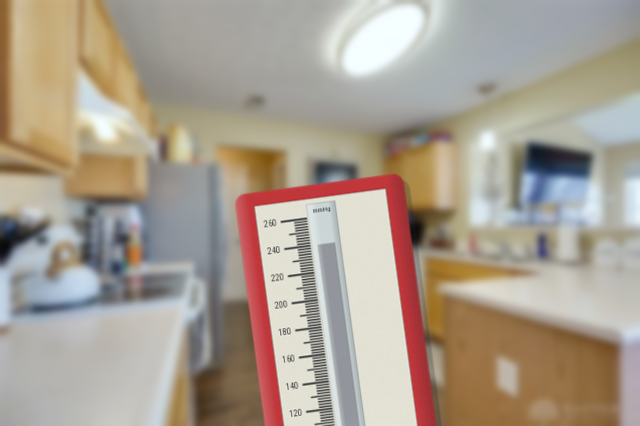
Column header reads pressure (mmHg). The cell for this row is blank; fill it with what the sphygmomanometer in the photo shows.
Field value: 240 mmHg
